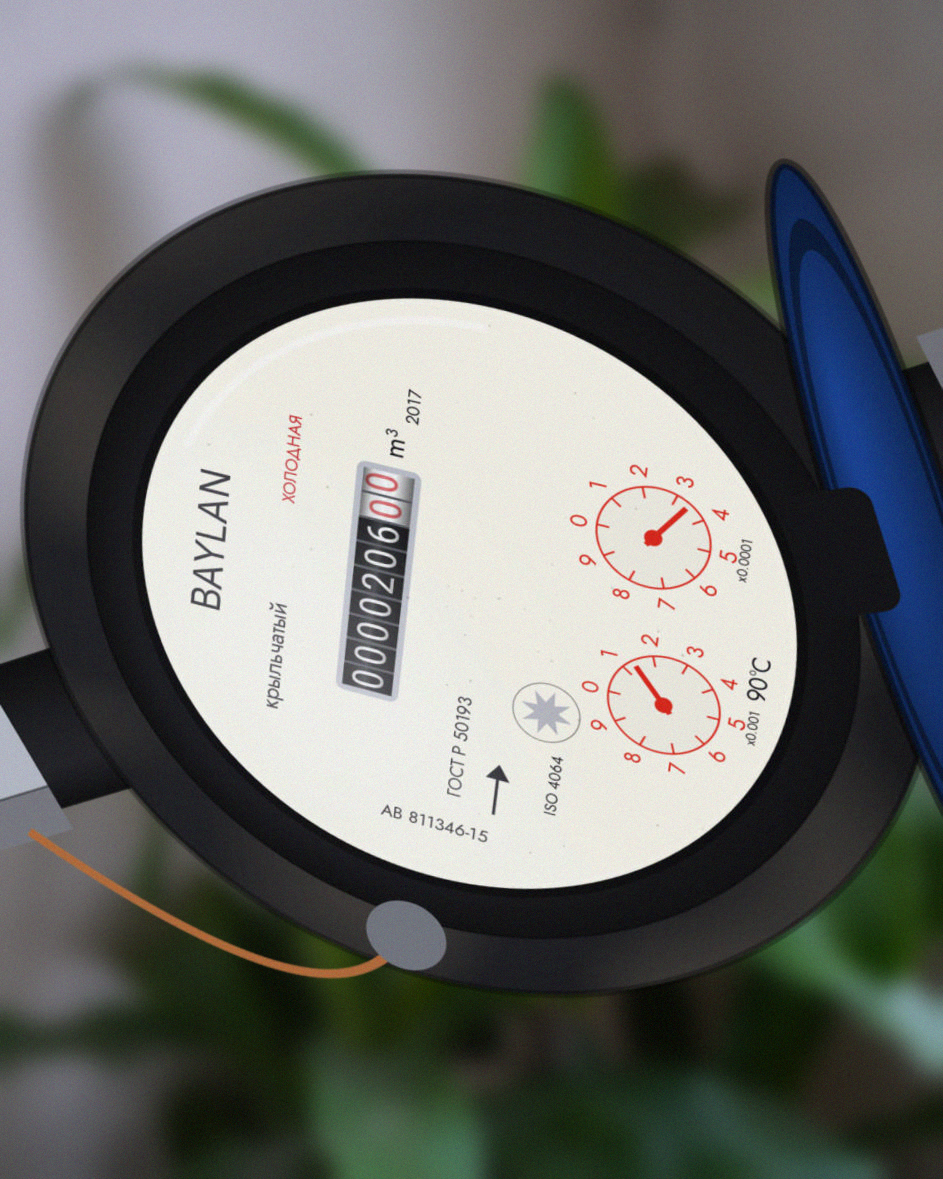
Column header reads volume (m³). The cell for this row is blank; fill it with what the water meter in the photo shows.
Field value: 206.0013 m³
